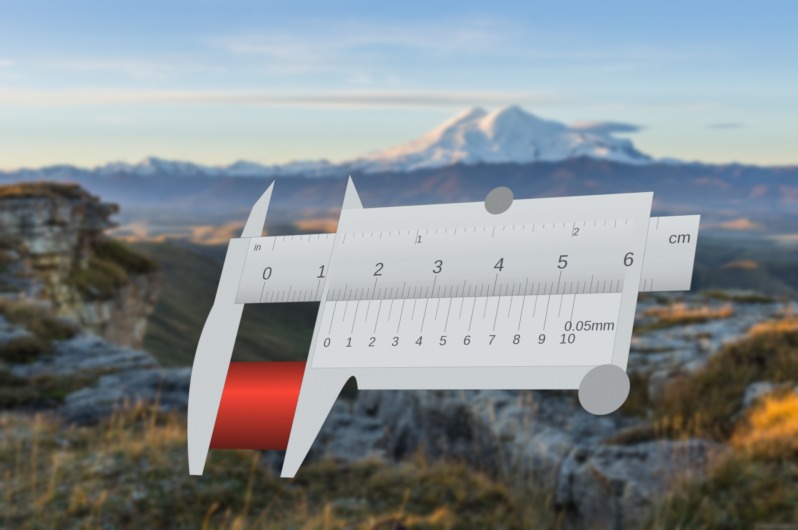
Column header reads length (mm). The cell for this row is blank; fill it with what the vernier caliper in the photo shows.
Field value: 13.8 mm
